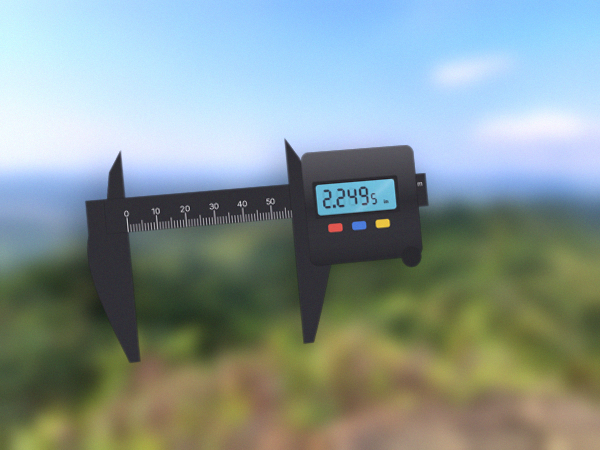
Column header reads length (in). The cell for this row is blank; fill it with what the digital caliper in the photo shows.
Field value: 2.2495 in
